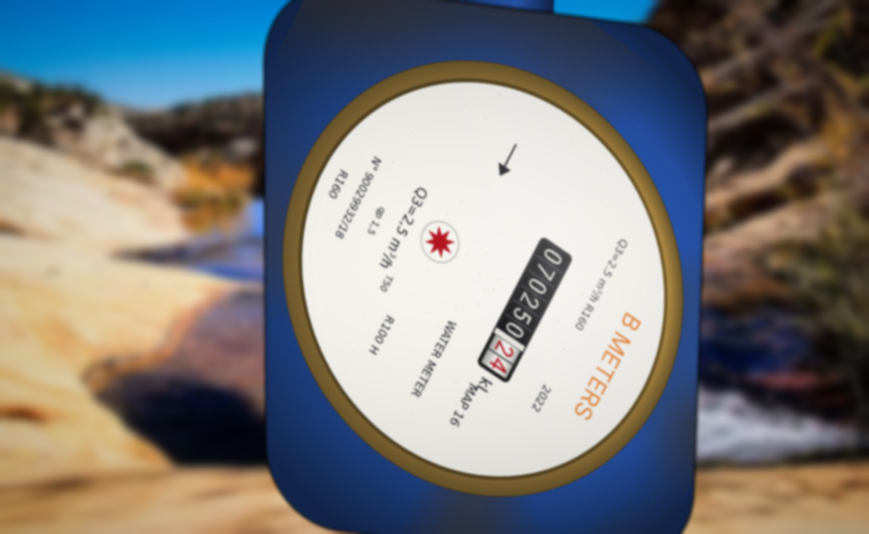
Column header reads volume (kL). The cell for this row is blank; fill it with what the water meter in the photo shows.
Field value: 70250.24 kL
